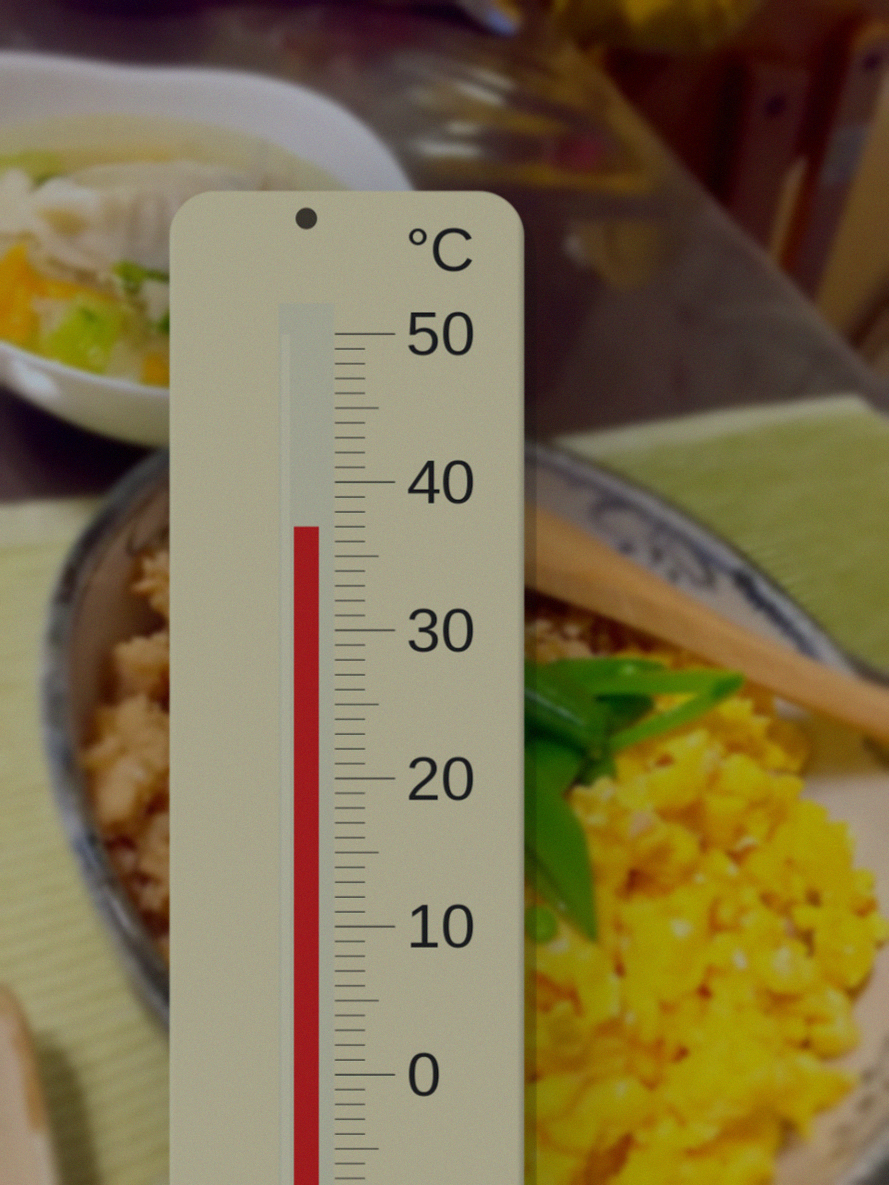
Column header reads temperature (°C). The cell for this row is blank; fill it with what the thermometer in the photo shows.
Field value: 37 °C
